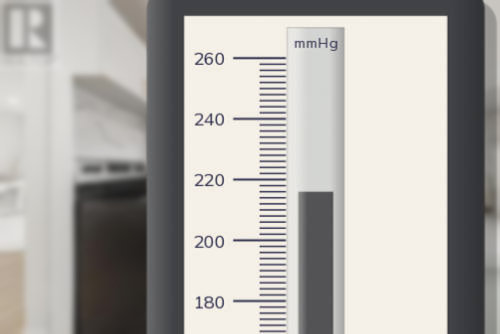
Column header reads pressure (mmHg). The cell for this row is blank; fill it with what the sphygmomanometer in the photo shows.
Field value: 216 mmHg
